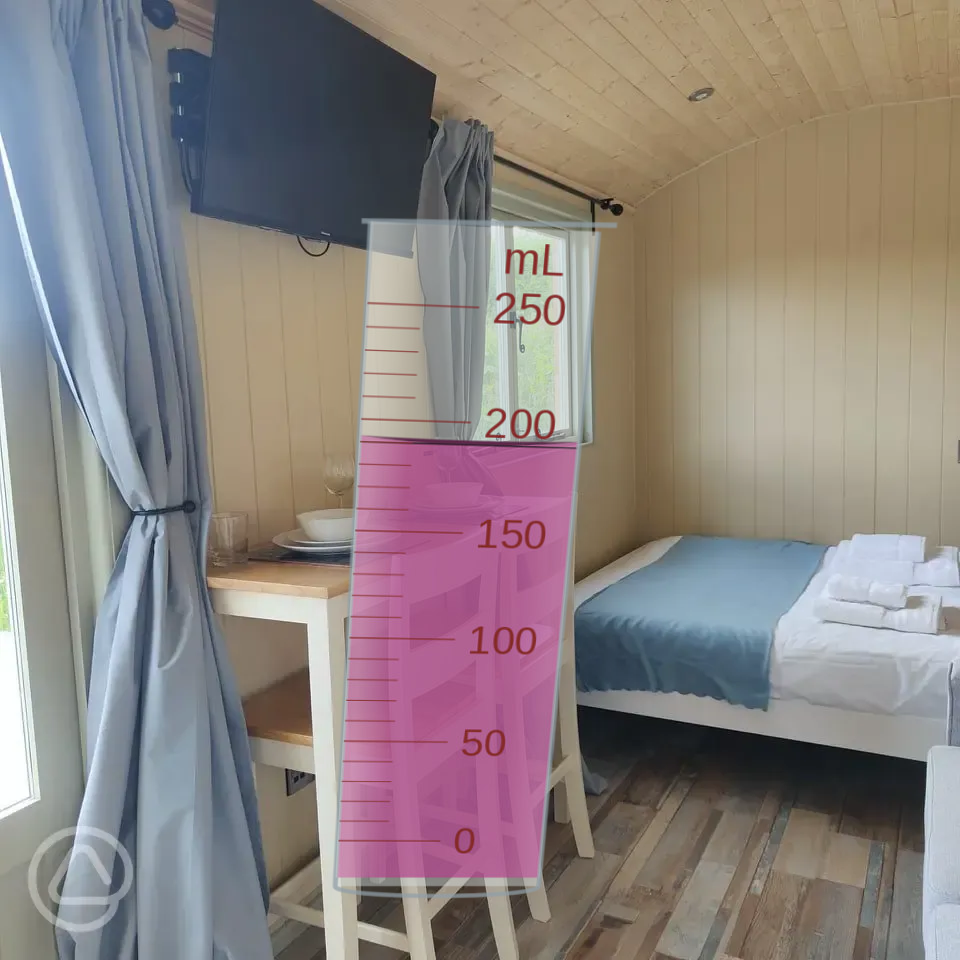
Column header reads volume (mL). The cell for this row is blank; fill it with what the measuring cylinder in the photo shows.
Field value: 190 mL
